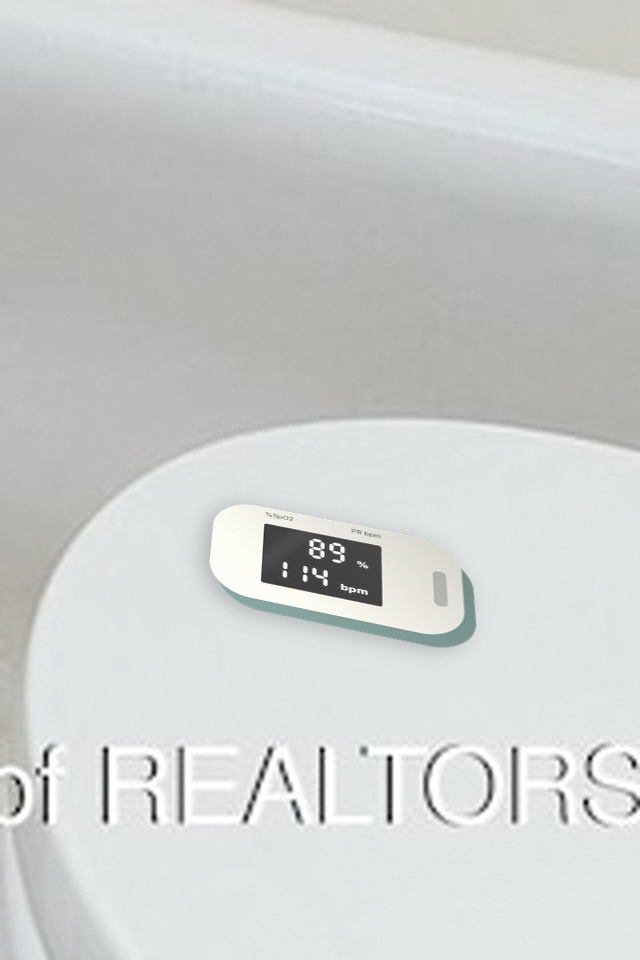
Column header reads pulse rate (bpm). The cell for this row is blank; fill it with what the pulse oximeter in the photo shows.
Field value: 114 bpm
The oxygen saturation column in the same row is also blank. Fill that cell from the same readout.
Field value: 89 %
